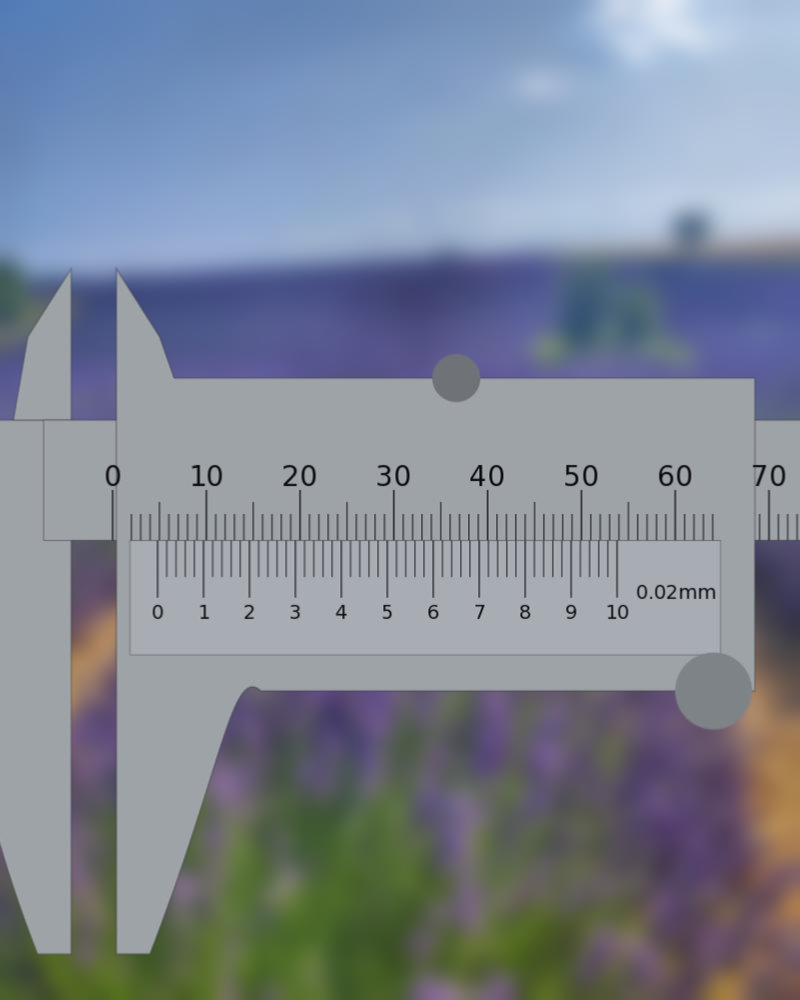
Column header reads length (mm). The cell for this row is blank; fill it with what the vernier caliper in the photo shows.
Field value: 4.8 mm
